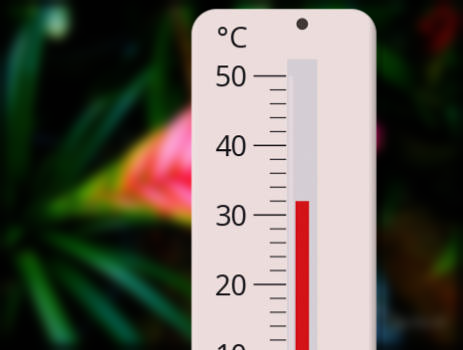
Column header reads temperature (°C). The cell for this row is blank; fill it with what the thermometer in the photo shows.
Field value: 32 °C
